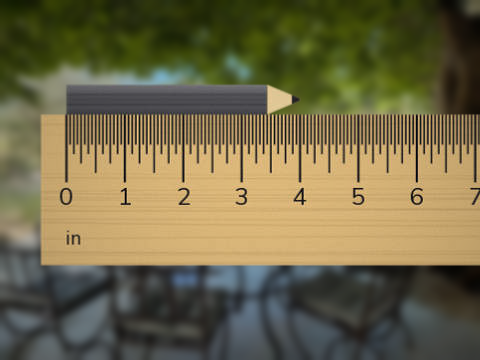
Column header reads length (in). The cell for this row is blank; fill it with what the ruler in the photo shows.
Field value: 4 in
